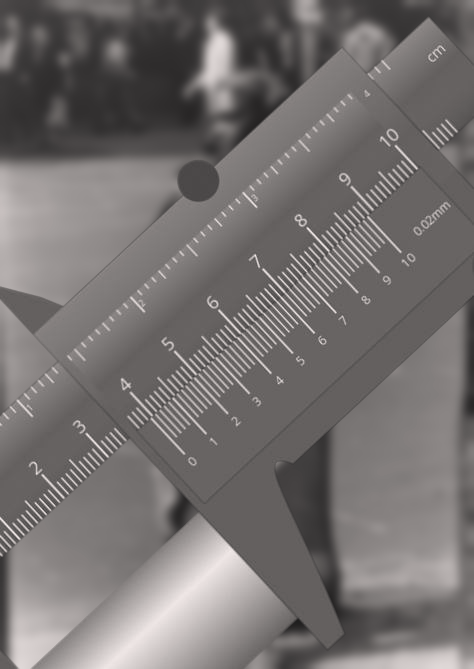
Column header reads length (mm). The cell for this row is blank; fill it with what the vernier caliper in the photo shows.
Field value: 39.6 mm
